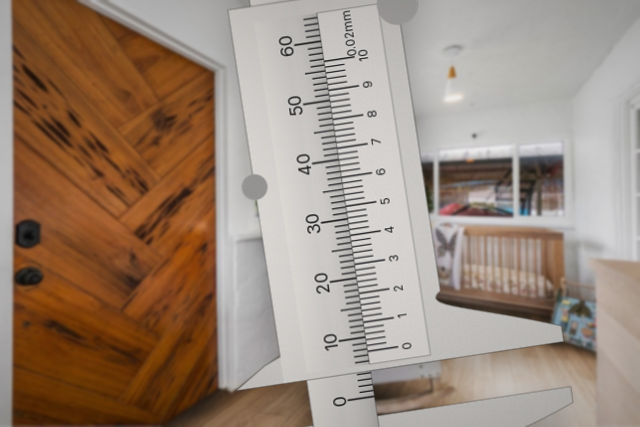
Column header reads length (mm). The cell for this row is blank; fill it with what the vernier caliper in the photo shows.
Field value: 7.6 mm
